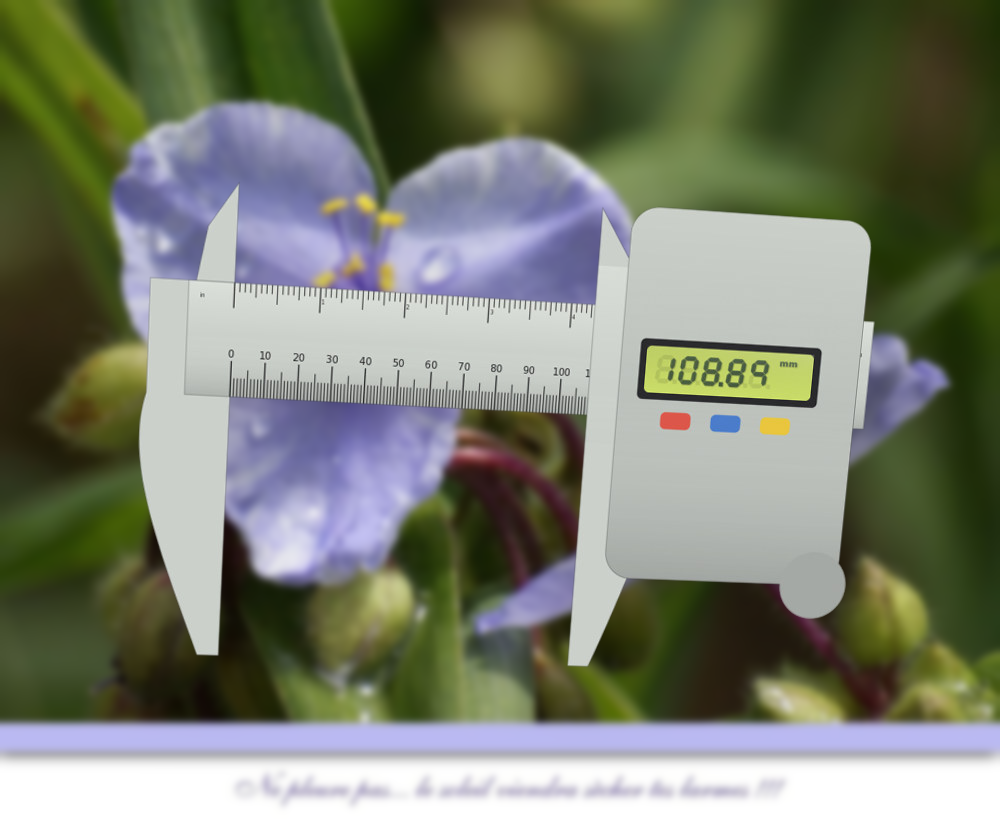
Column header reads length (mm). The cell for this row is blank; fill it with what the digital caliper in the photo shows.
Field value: 108.89 mm
